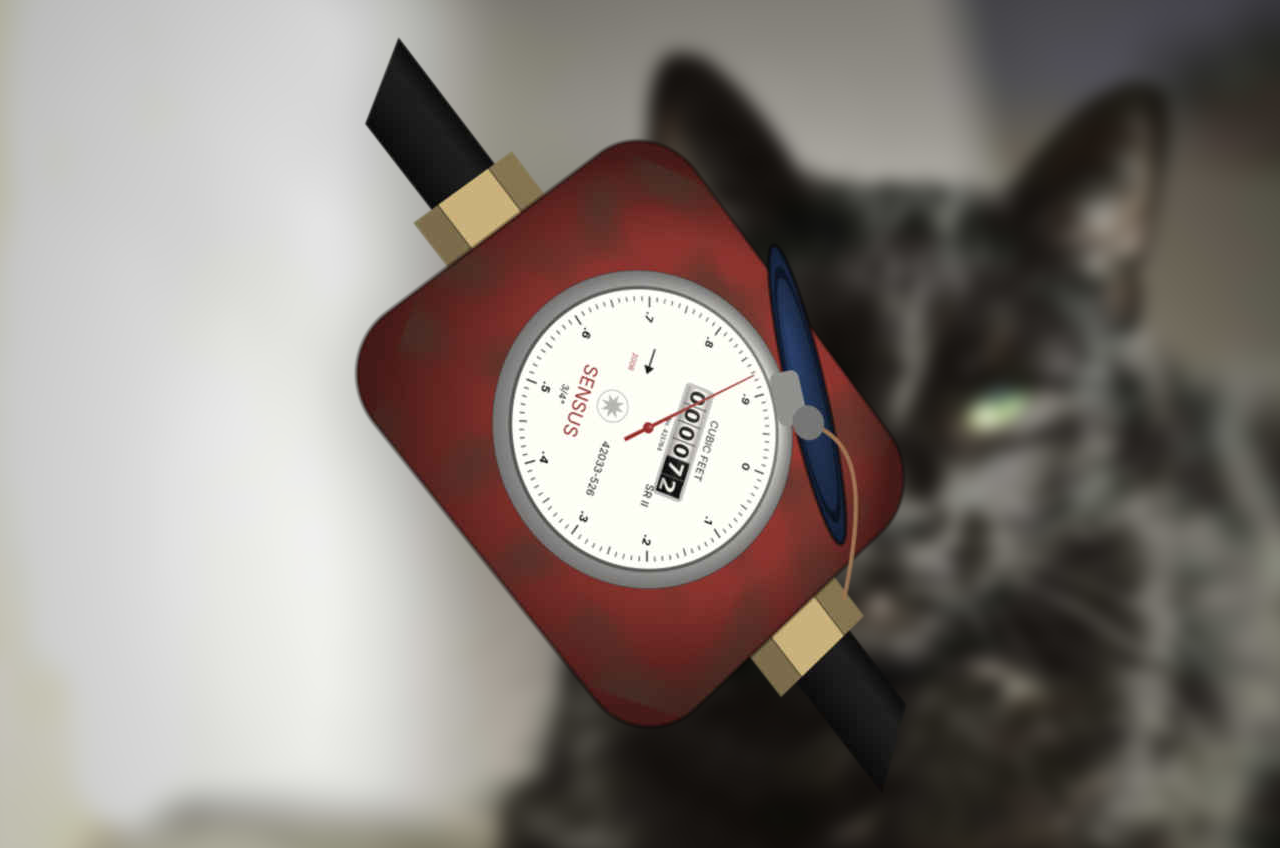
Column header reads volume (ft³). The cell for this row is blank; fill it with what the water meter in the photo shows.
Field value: 71.87 ft³
